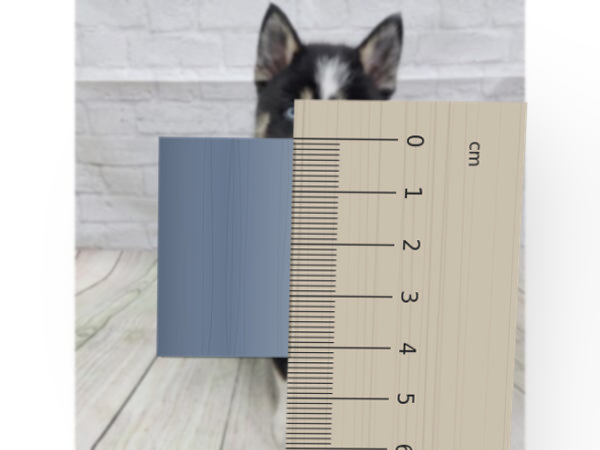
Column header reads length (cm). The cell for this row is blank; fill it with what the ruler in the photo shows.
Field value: 4.2 cm
